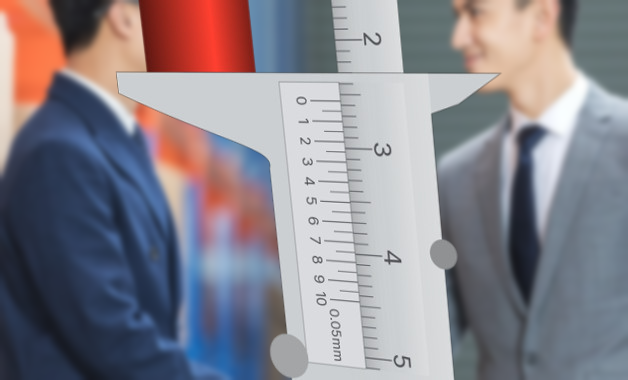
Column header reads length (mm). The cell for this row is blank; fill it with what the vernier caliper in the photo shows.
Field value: 25.6 mm
